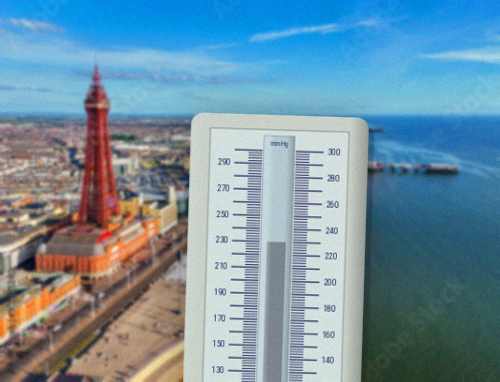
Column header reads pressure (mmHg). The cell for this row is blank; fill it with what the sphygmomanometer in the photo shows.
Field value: 230 mmHg
